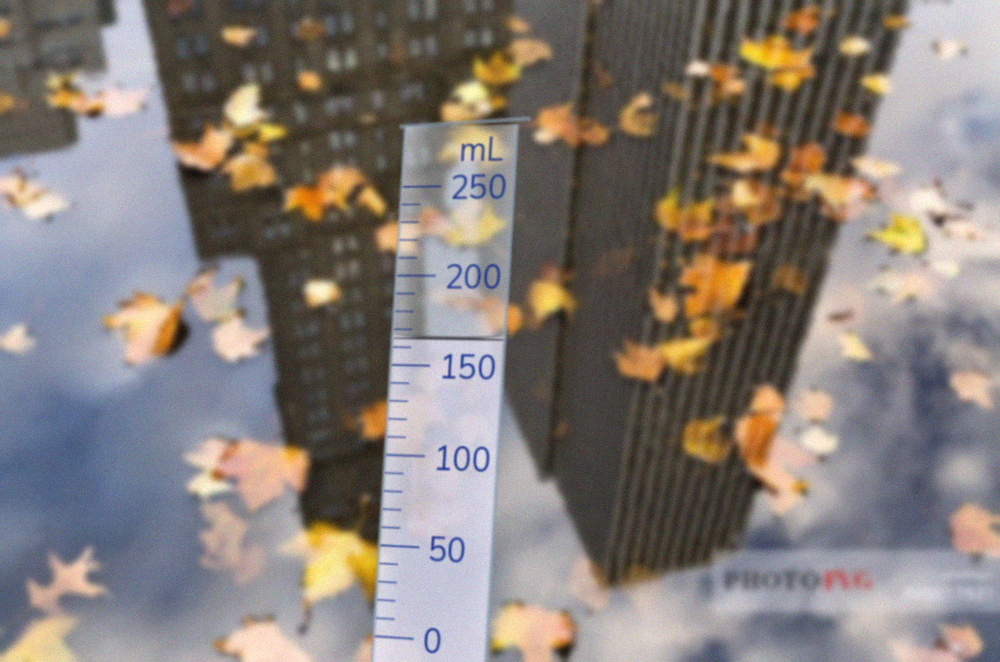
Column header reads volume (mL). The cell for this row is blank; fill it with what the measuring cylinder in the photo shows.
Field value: 165 mL
